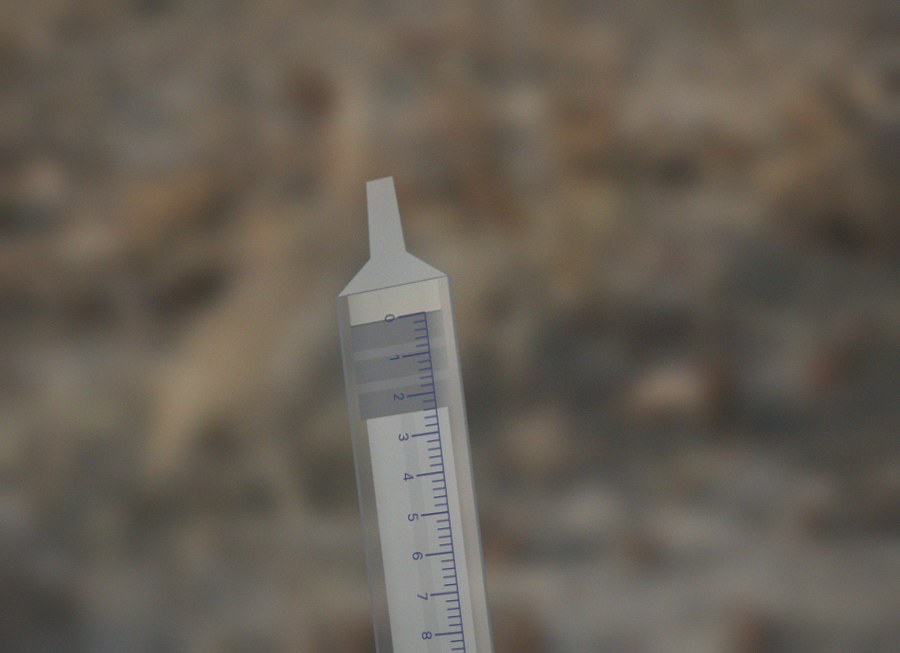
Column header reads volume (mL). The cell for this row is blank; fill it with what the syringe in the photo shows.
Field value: 0 mL
